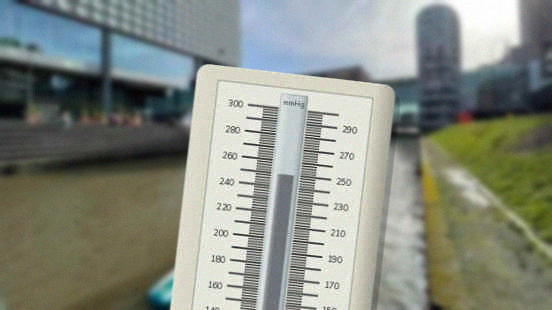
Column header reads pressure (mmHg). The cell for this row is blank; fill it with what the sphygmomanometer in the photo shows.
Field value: 250 mmHg
